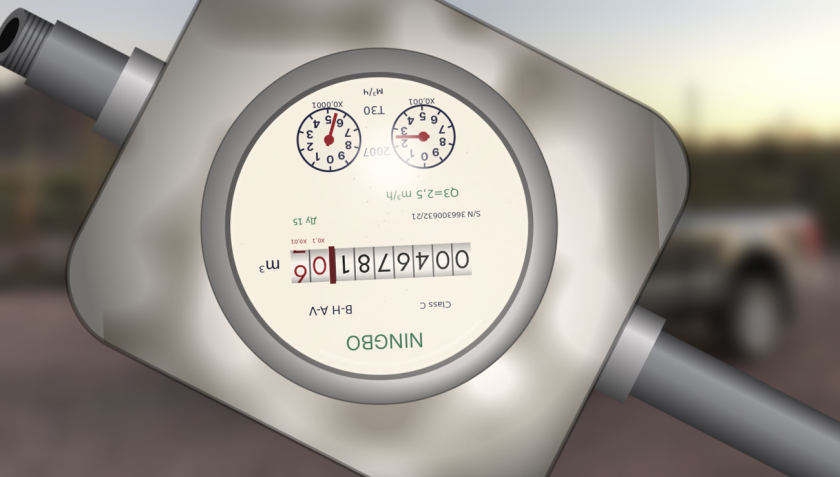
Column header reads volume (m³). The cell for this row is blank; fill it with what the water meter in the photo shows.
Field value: 46781.0625 m³
